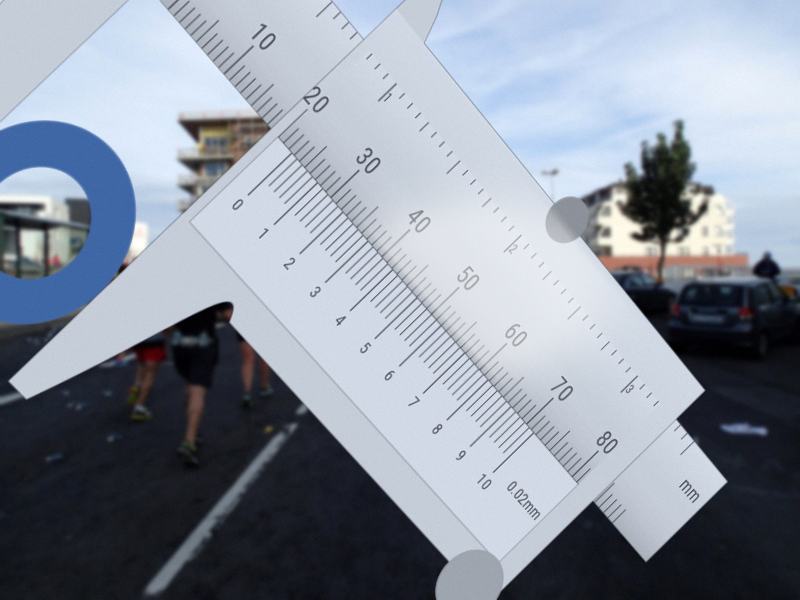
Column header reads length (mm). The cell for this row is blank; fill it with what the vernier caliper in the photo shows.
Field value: 22.6 mm
